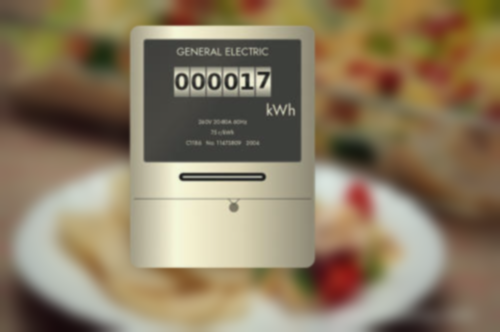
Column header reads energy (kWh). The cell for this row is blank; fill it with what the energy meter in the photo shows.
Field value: 17 kWh
